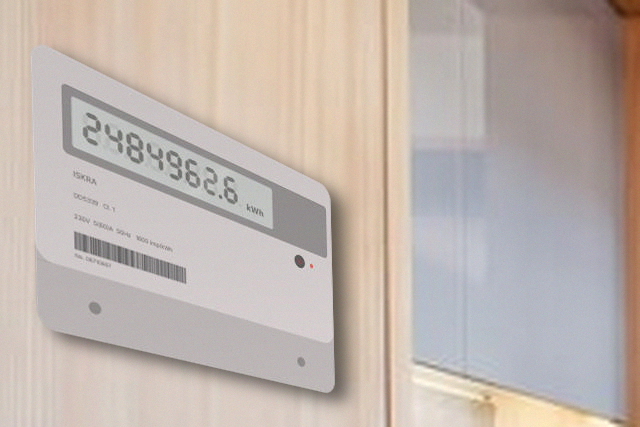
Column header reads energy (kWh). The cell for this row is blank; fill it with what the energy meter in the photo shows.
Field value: 2484962.6 kWh
